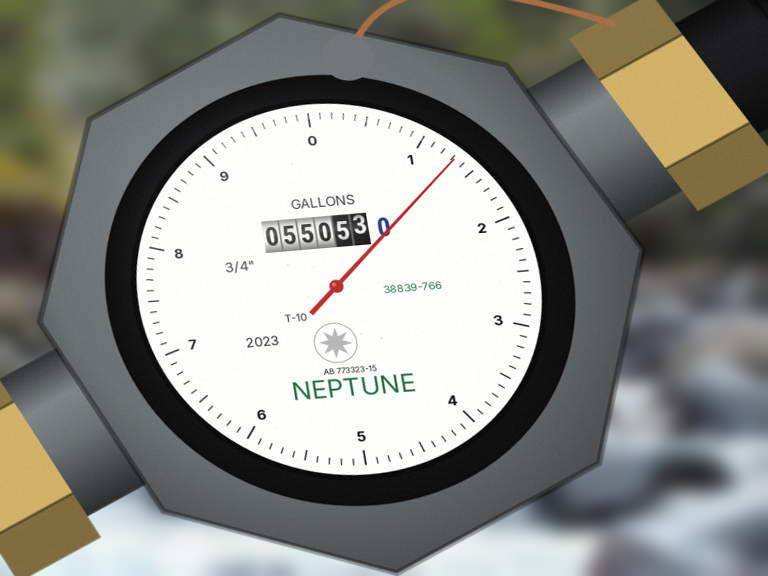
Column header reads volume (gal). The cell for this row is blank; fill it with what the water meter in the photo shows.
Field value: 550531.3 gal
